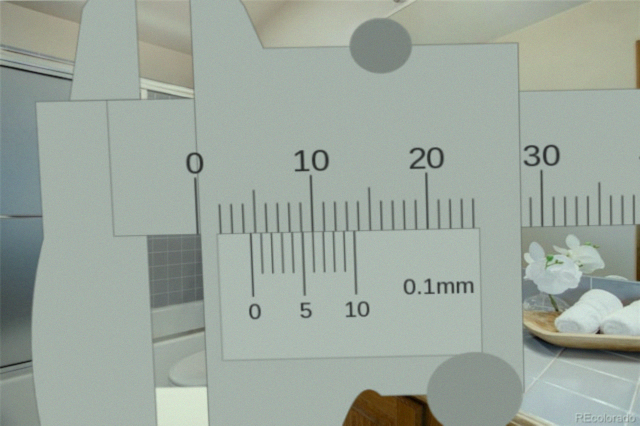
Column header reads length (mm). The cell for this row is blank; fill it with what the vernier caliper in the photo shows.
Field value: 4.6 mm
